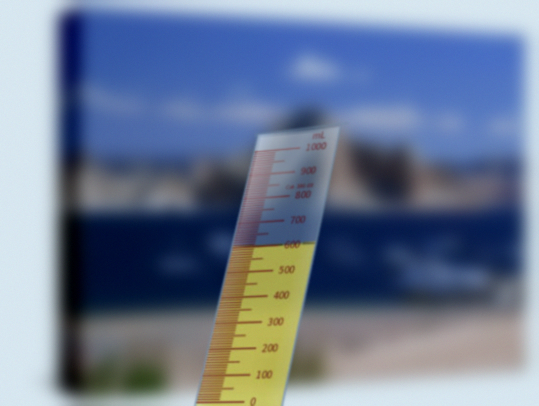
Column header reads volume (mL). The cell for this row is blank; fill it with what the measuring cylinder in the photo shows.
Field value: 600 mL
